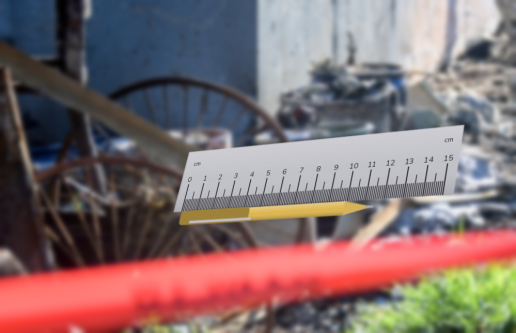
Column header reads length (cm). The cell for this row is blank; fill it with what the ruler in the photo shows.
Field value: 11.5 cm
